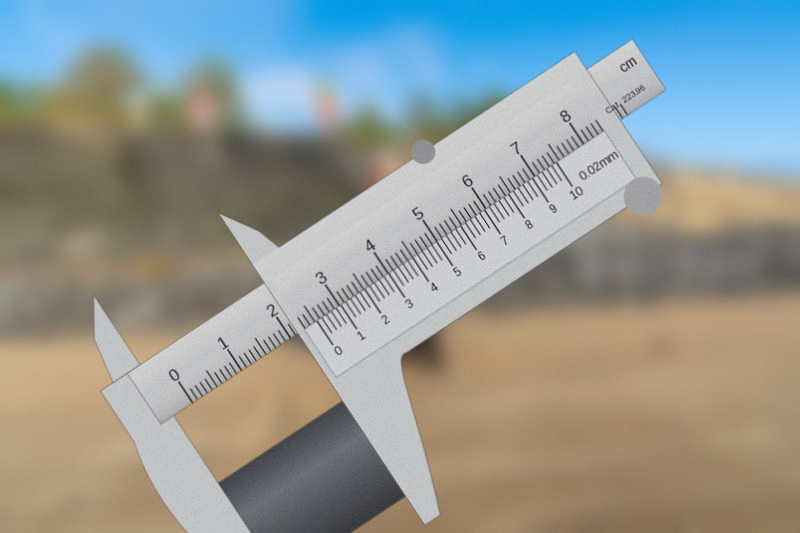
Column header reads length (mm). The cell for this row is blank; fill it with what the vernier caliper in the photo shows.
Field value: 25.4 mm
